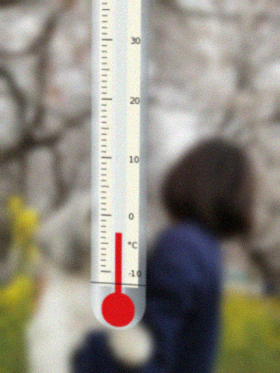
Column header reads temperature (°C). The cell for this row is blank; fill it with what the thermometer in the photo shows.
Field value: -3 °C
